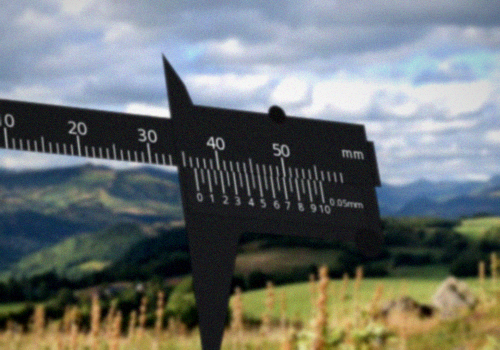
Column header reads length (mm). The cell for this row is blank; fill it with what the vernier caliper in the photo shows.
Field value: 36.5 mm
